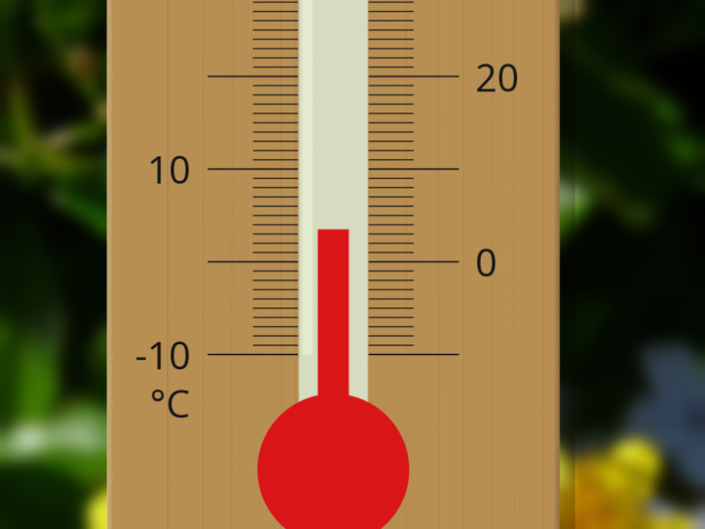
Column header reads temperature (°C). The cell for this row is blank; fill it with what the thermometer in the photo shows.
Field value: 3.5 °C
